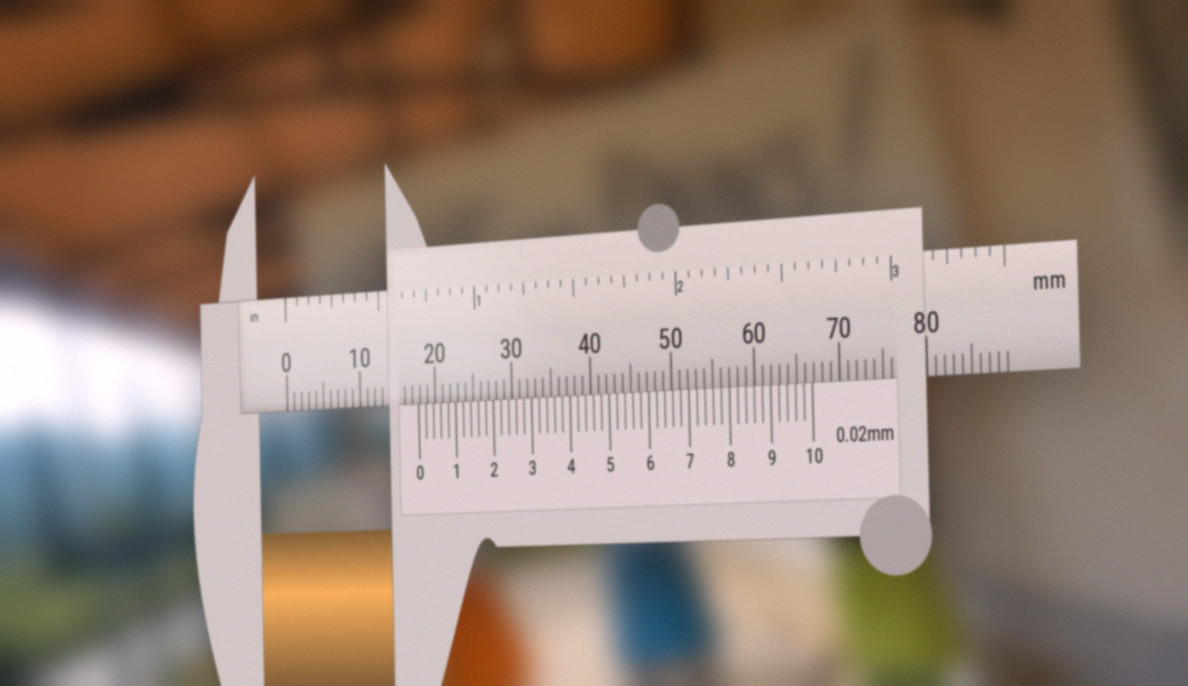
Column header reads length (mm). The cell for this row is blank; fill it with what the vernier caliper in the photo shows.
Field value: 17.8 mm
